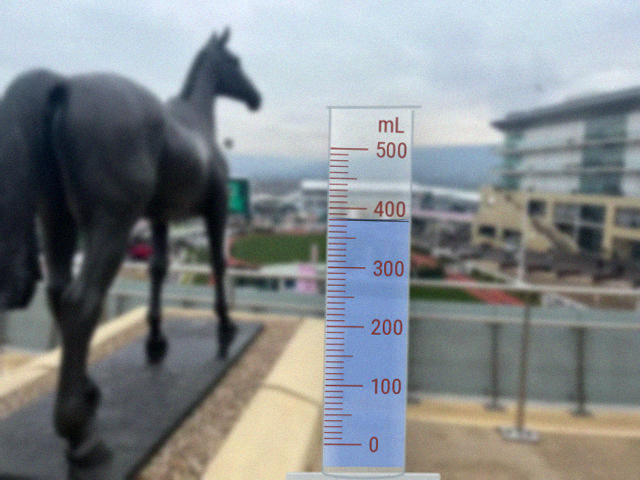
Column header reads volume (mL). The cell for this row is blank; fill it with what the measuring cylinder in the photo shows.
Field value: 380 mL
